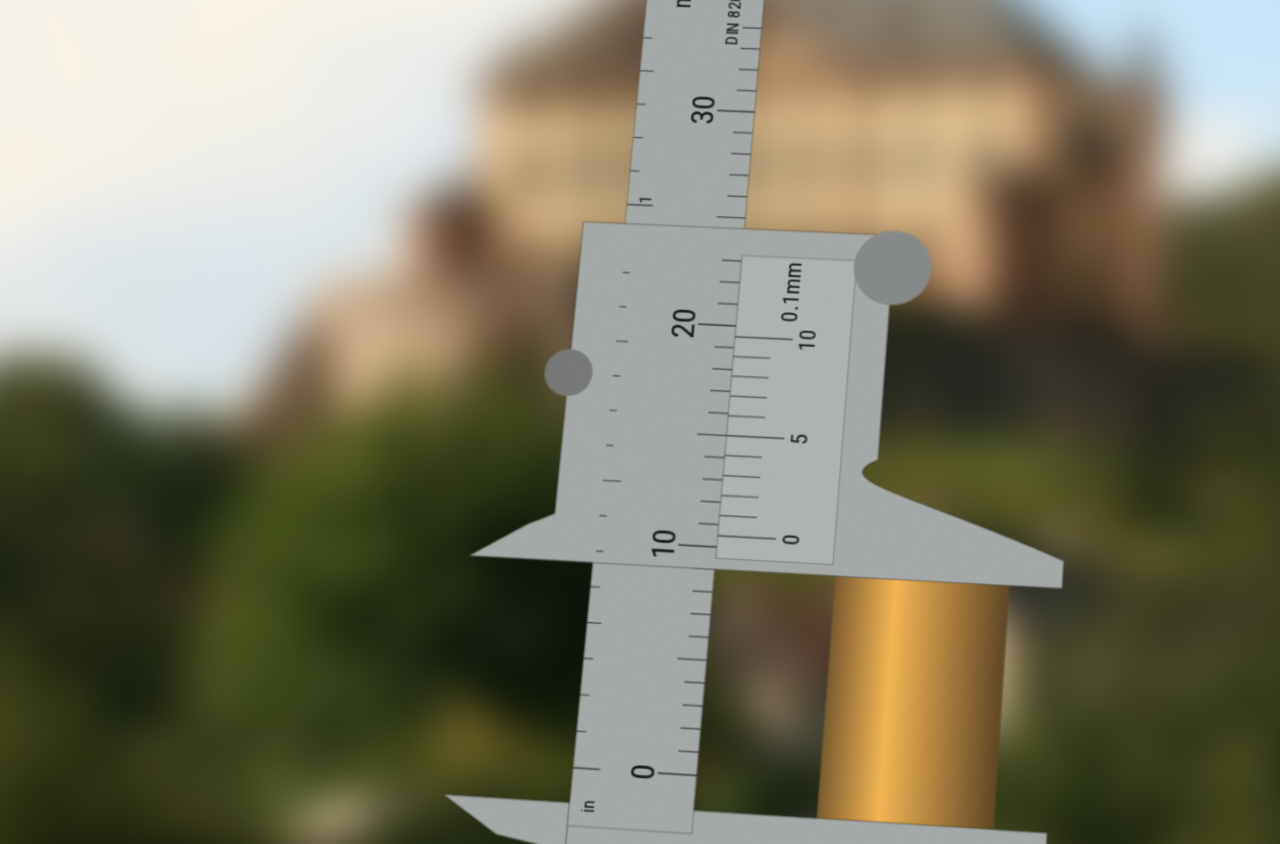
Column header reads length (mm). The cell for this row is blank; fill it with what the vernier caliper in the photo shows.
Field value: 10.5 mm
